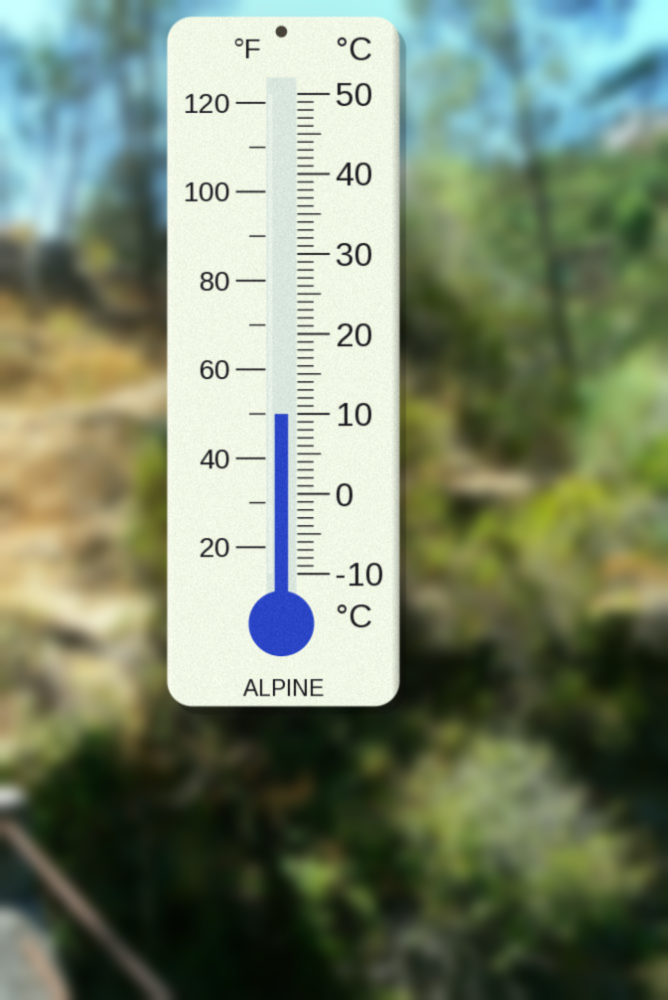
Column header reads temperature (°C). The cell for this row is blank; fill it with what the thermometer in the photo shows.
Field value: 10 °C
